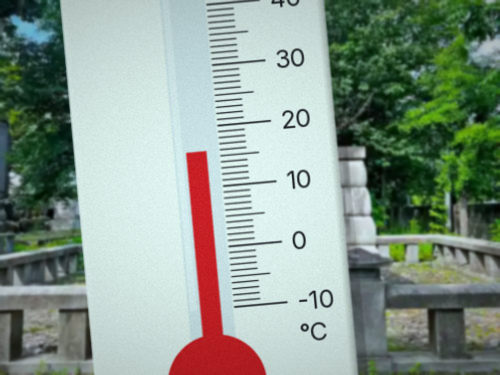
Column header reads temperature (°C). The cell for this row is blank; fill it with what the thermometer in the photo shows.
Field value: 16 °C
